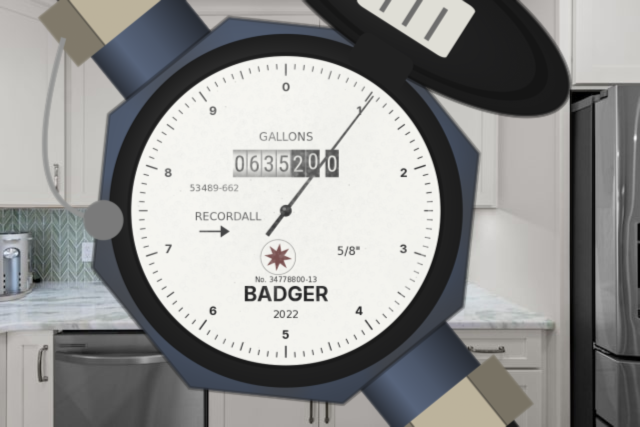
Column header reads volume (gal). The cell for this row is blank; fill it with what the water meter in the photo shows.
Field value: 635201.0 gal
